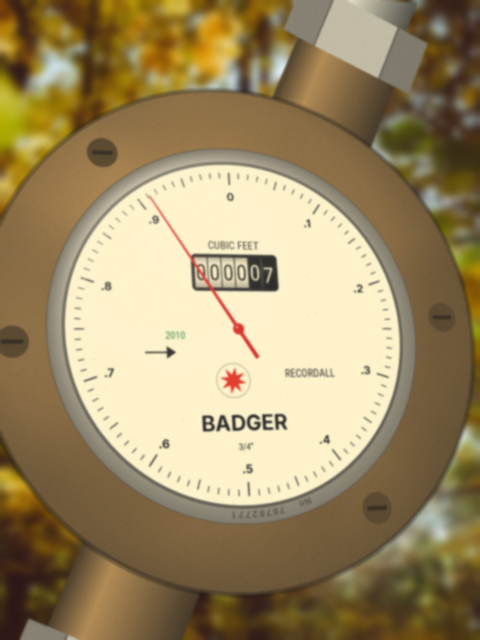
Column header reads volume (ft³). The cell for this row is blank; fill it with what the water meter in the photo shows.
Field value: 6.91 ft³
